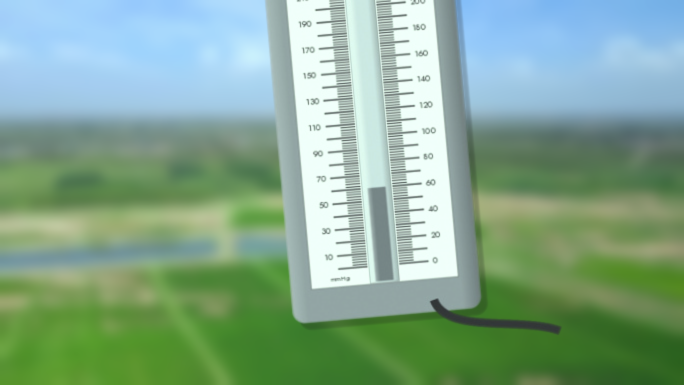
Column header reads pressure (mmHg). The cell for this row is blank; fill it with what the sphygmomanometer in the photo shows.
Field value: 60 mmHg
